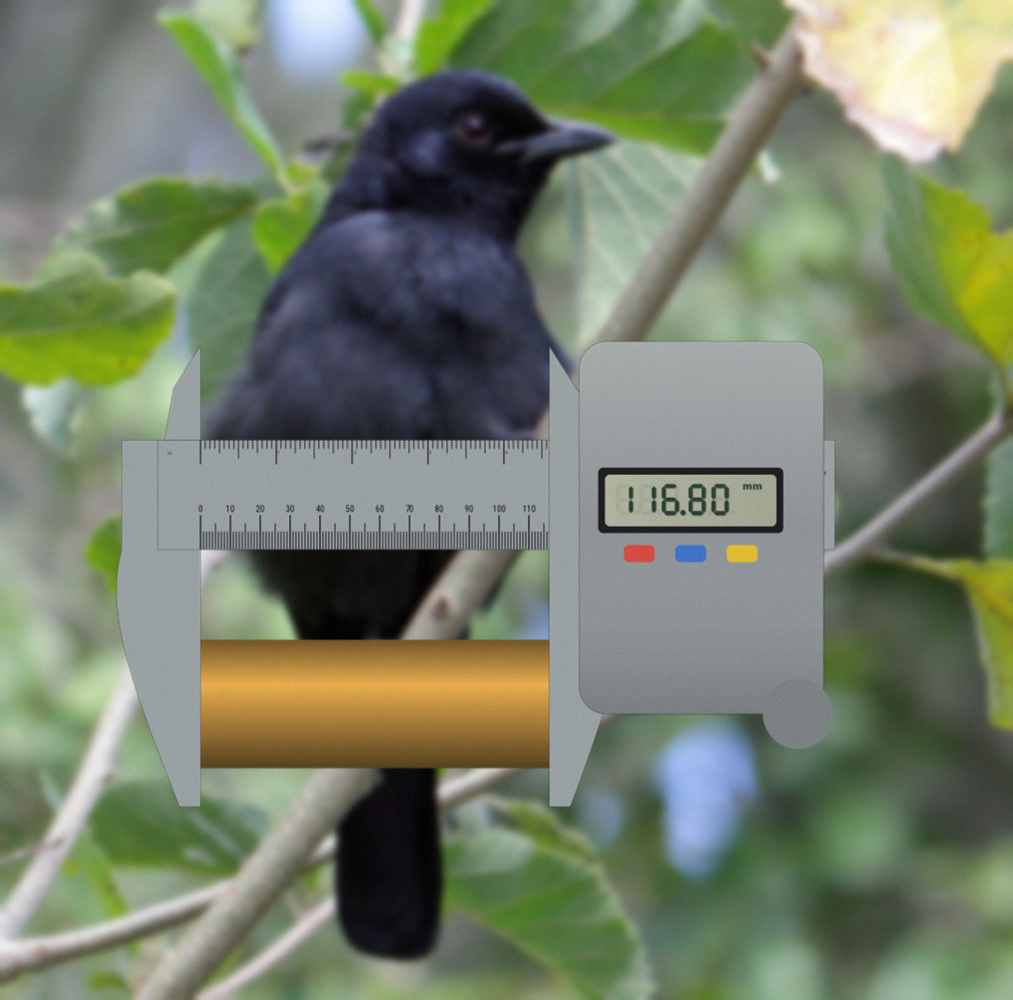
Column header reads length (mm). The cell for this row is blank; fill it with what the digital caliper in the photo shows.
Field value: 116.80 mm
